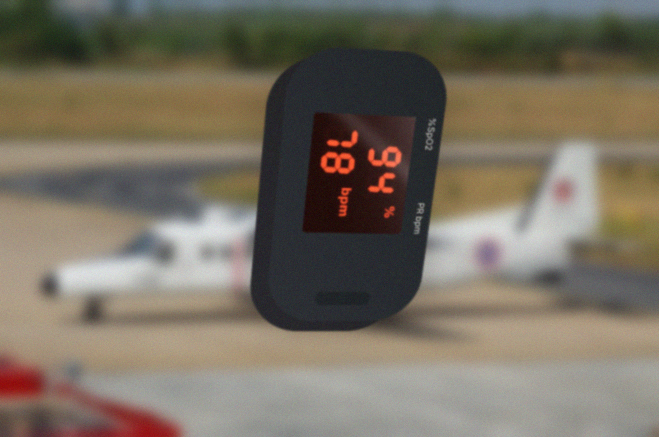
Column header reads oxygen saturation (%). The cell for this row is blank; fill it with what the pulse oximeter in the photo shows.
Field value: 94 %
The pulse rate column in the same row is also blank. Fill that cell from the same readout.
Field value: 78 bpm
